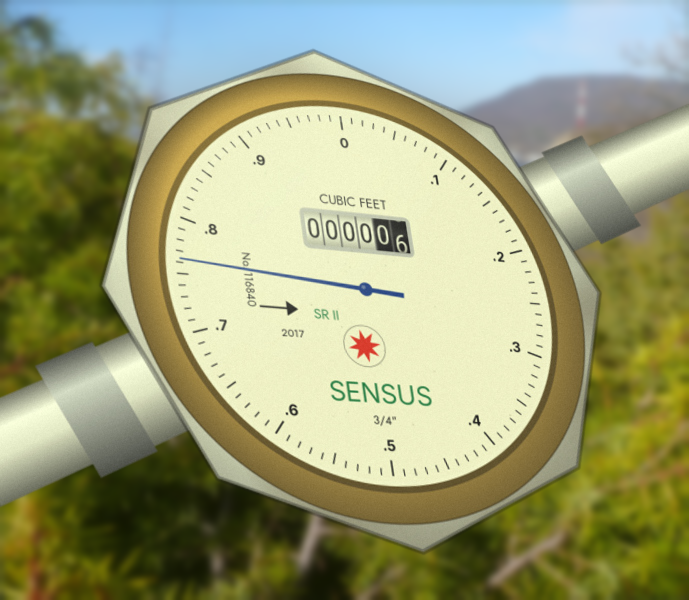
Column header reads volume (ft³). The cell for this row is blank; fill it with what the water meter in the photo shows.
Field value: 5.76 ft³
